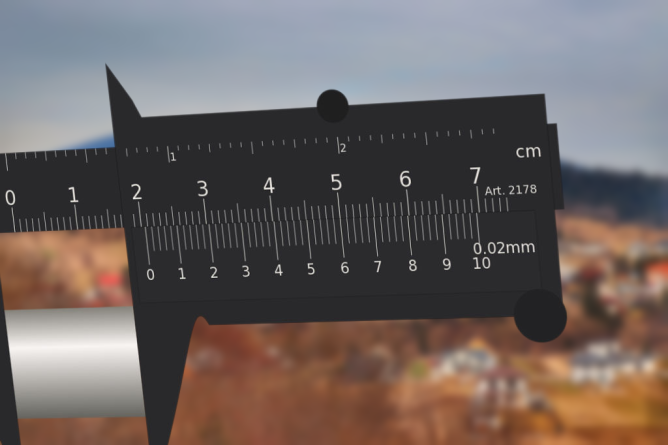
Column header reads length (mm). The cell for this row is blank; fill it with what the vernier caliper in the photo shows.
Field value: 20.6 mm
